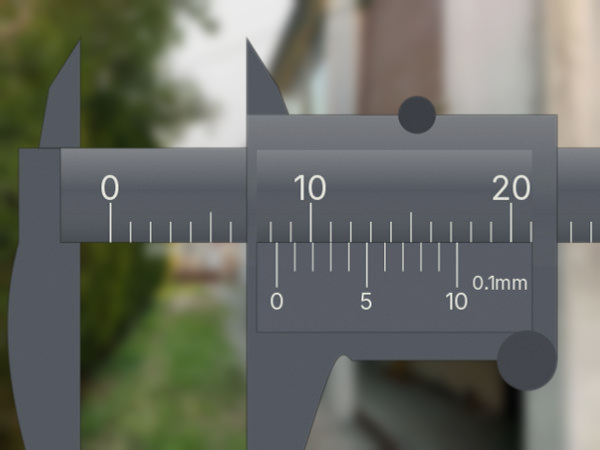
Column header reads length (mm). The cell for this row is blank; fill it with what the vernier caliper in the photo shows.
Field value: 8.3 mm
